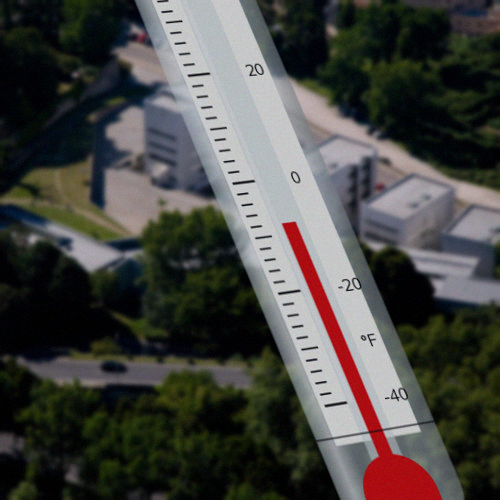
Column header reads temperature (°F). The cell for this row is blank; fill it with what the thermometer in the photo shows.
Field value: -8 °F
